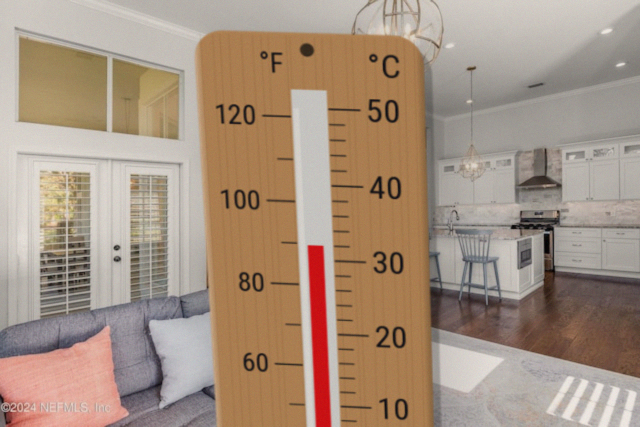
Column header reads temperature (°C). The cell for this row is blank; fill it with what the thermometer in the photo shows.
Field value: 32 °C
